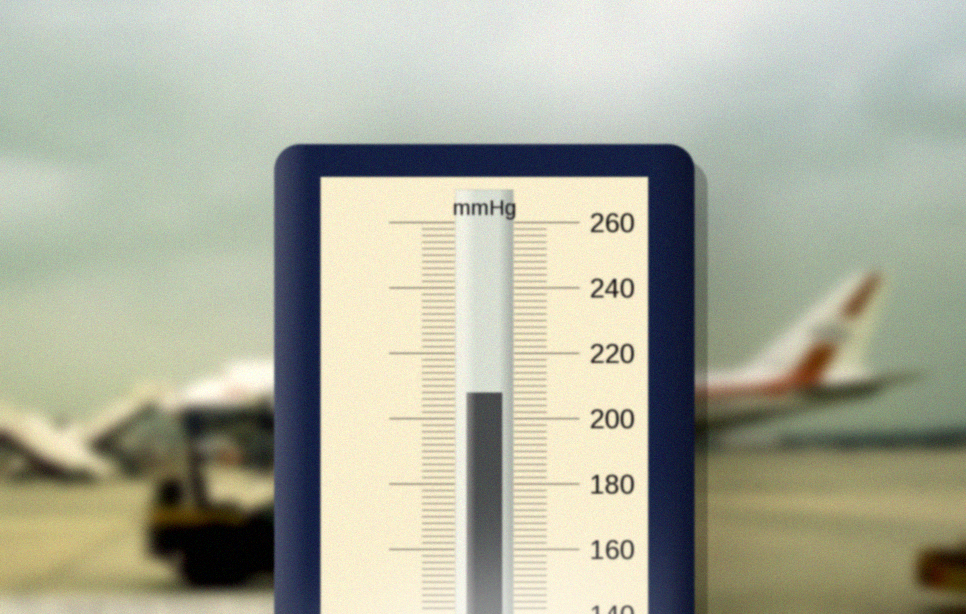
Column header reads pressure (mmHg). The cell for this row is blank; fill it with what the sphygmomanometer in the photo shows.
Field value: 208 mmHg
